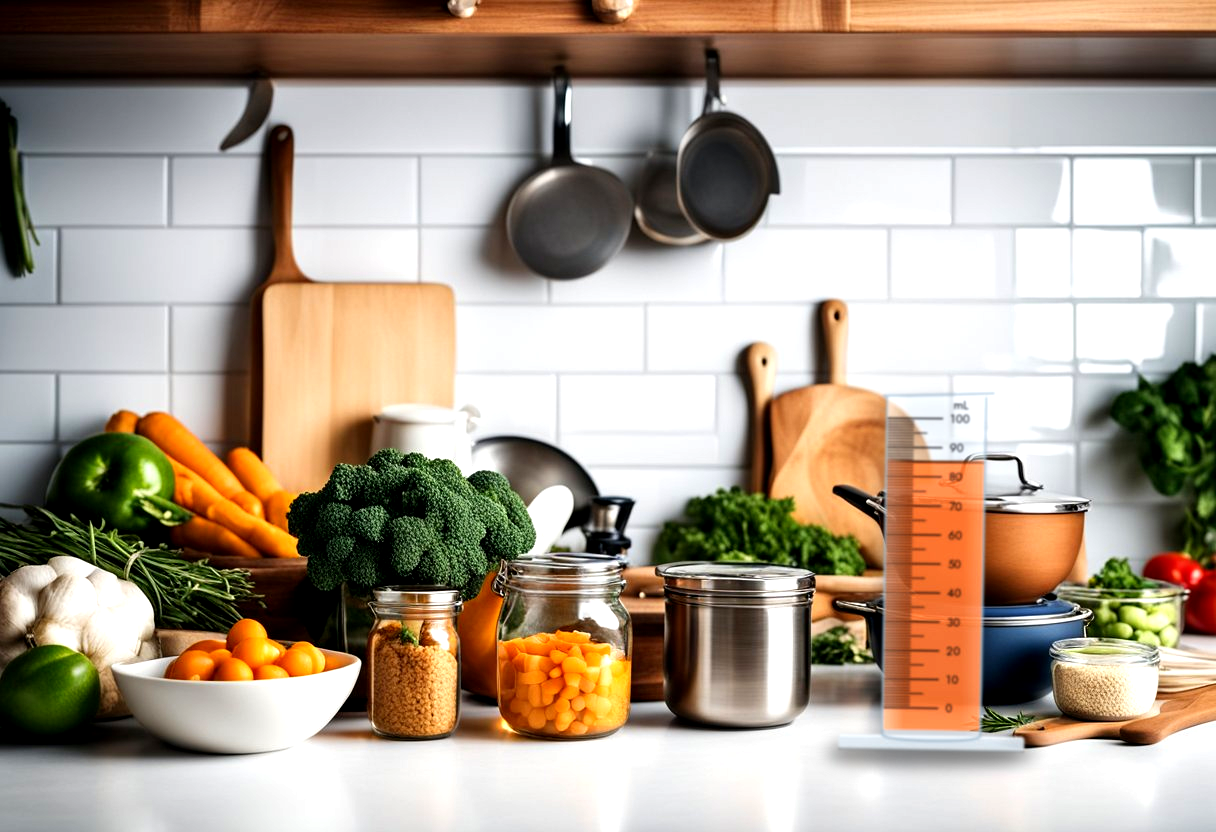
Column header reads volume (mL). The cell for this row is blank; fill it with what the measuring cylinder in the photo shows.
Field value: 85 mL
